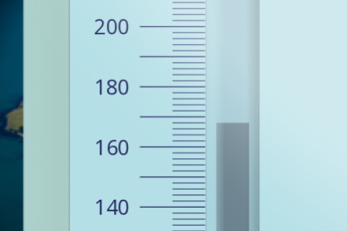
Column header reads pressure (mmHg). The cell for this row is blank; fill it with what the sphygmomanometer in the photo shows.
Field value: 168 mmHg
